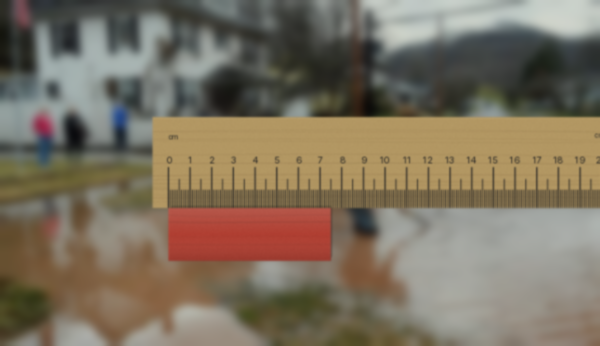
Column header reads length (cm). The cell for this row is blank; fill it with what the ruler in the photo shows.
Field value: 7.5 cm
